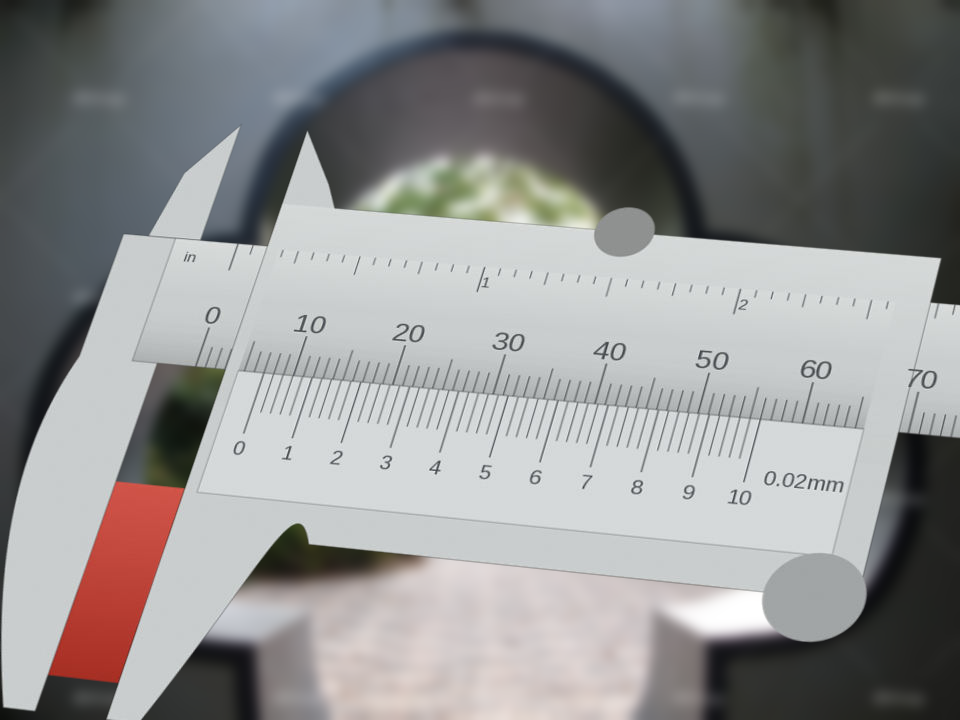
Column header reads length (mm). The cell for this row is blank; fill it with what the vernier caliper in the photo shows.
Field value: 7.0 mm
